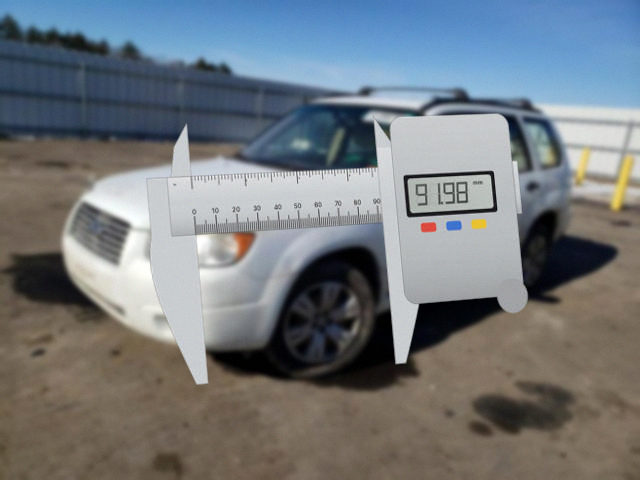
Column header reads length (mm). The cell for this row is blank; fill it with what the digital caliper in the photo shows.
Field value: 91.98 mm
